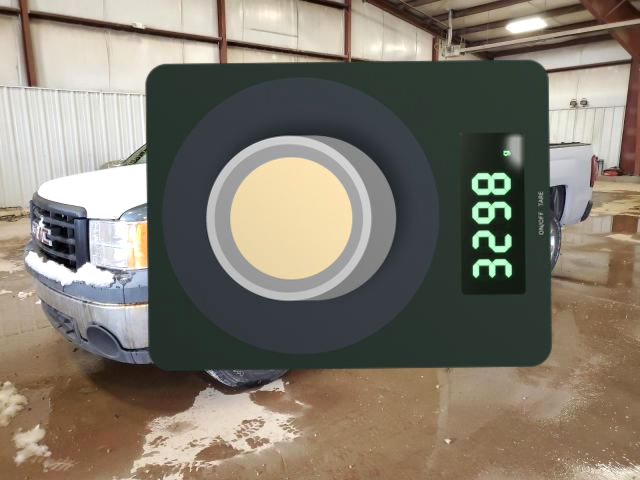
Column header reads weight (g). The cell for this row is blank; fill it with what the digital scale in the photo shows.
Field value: 3298 g
